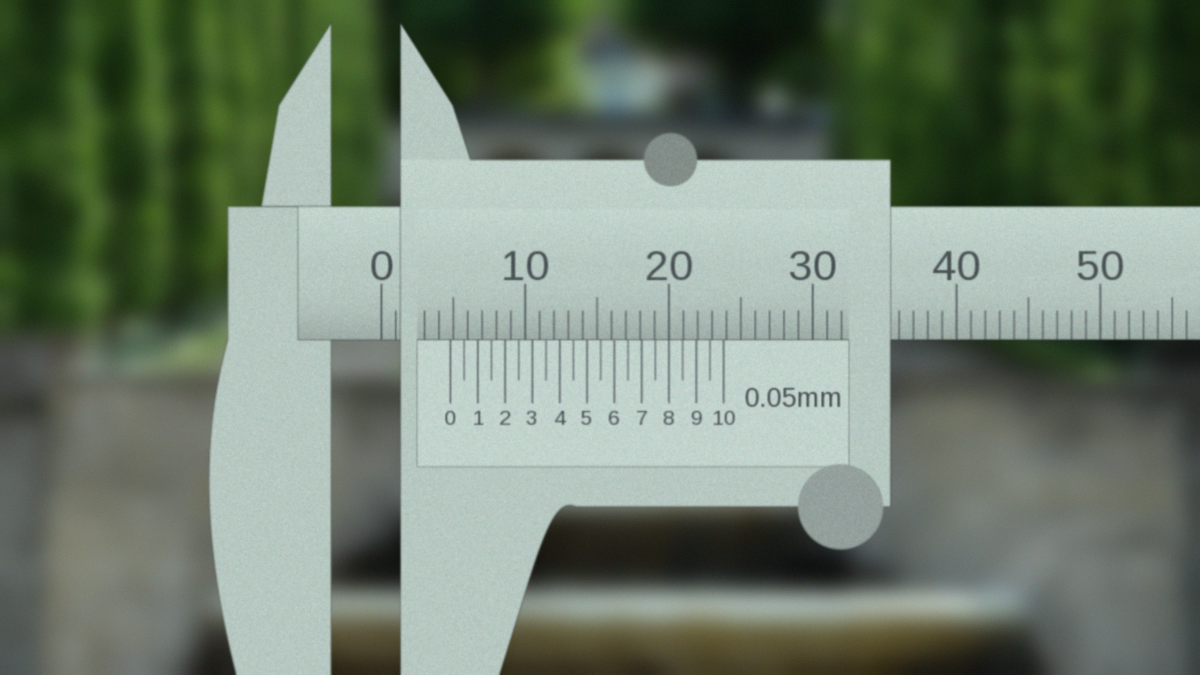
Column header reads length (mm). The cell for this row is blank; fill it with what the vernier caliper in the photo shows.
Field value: 4.8 mm
